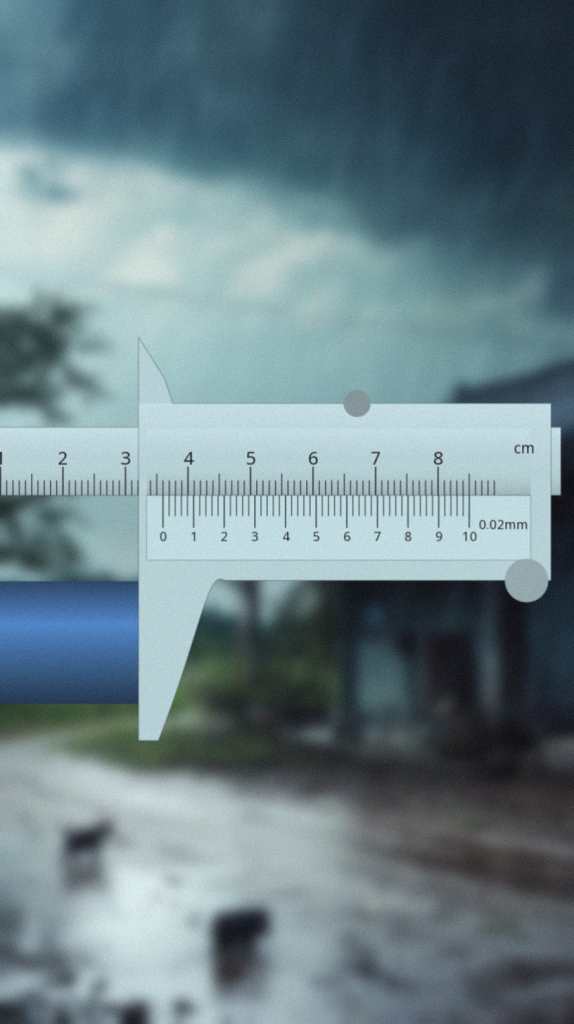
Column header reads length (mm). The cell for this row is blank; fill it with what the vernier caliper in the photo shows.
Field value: 36.0 mm
